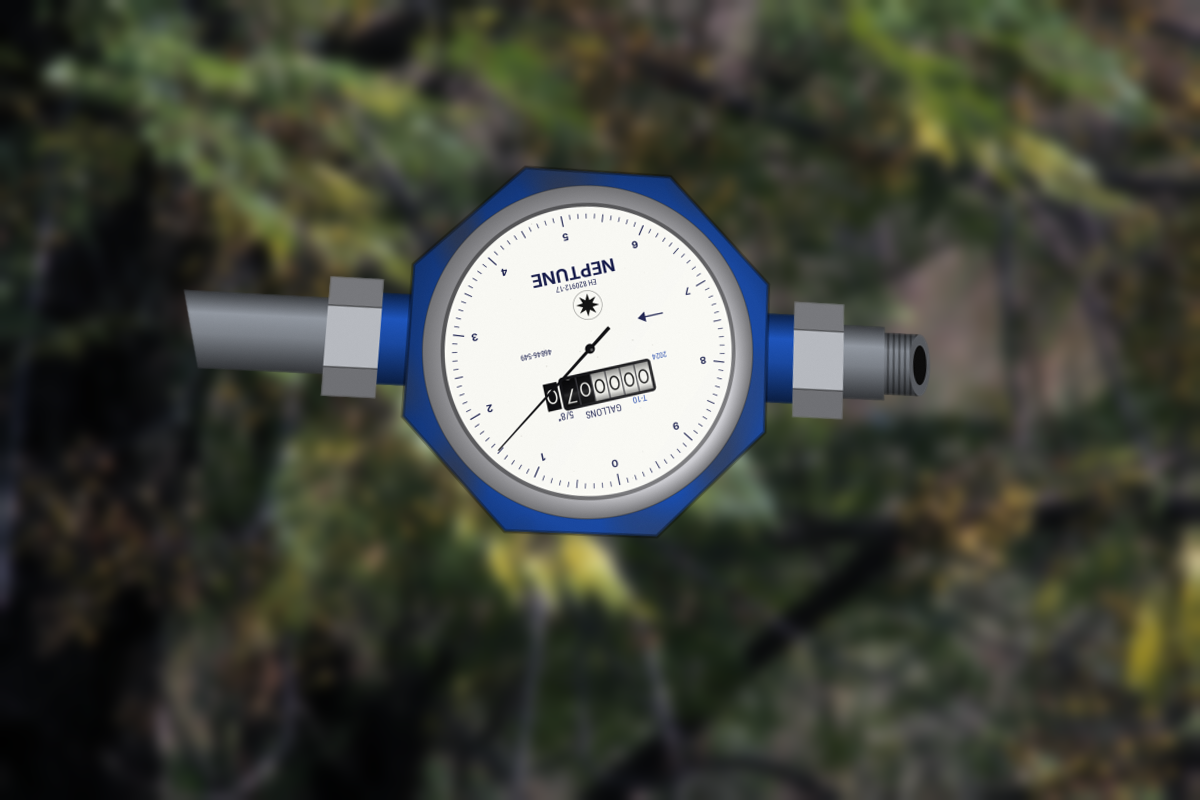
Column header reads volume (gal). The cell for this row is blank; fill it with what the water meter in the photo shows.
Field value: 71.5 gal
